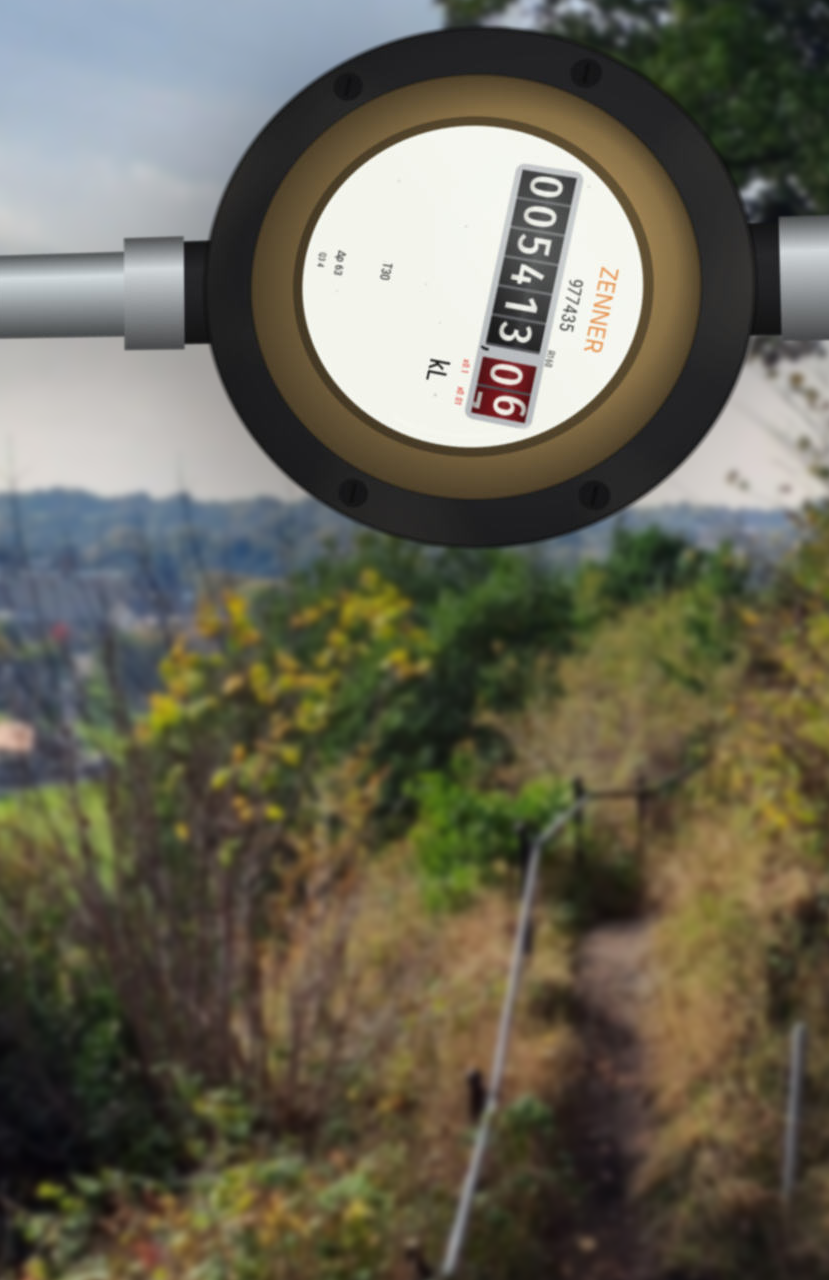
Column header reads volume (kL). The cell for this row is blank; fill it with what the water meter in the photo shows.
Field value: 5413.06 kL
